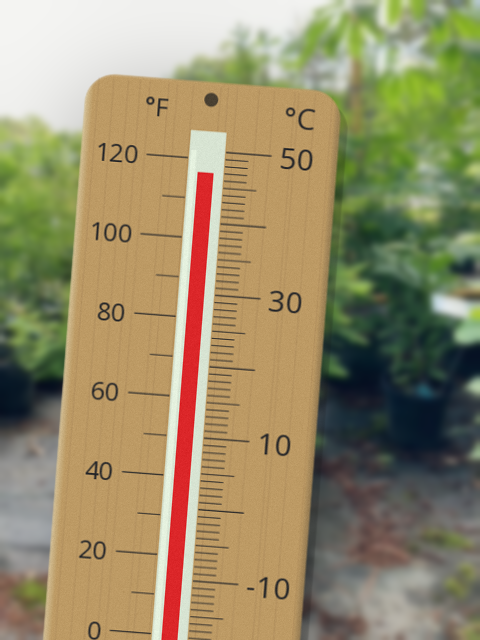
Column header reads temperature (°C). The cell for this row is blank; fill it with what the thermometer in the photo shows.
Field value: 47 °C
